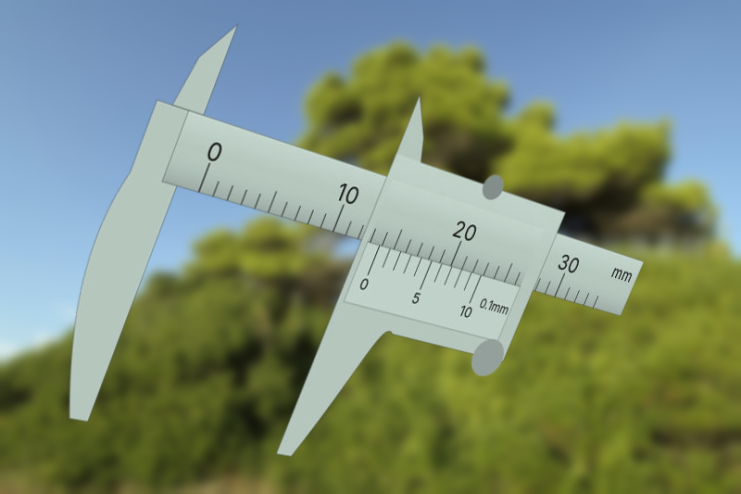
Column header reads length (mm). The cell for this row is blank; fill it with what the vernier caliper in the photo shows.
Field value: 13.8 mm
